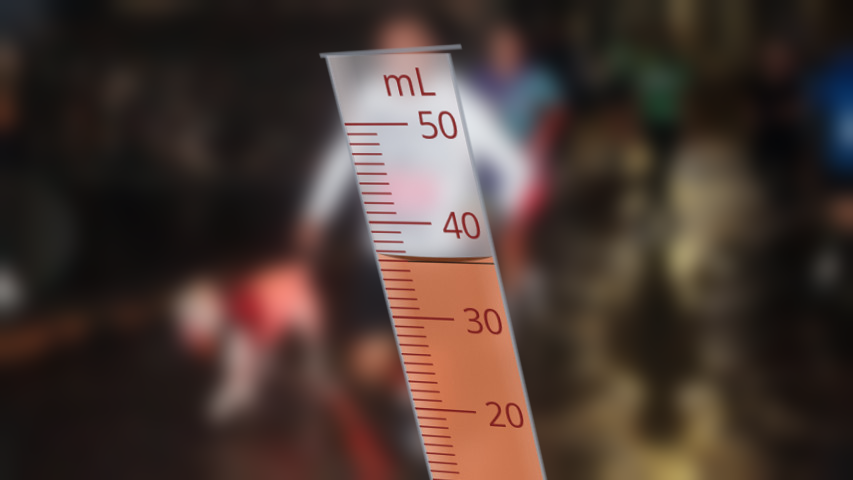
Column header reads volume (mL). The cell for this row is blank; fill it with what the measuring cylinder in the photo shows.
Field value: 36 mL
